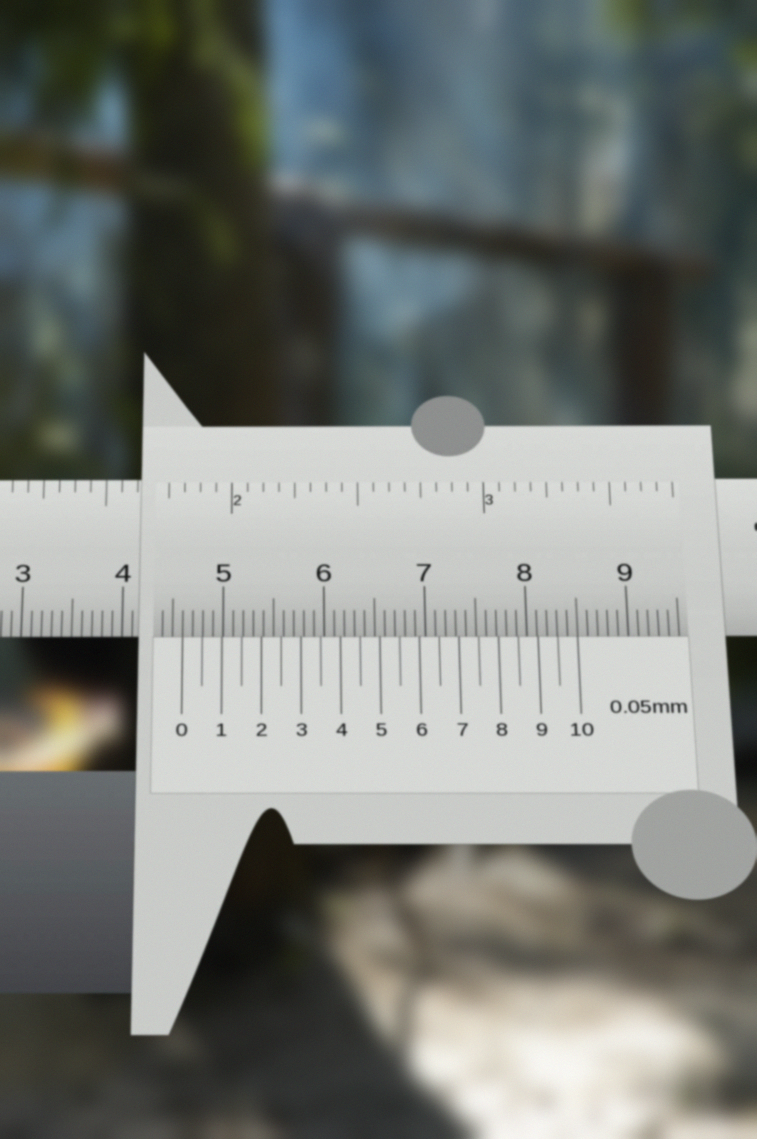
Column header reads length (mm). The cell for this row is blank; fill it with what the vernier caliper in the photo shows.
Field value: 46.0 mm
